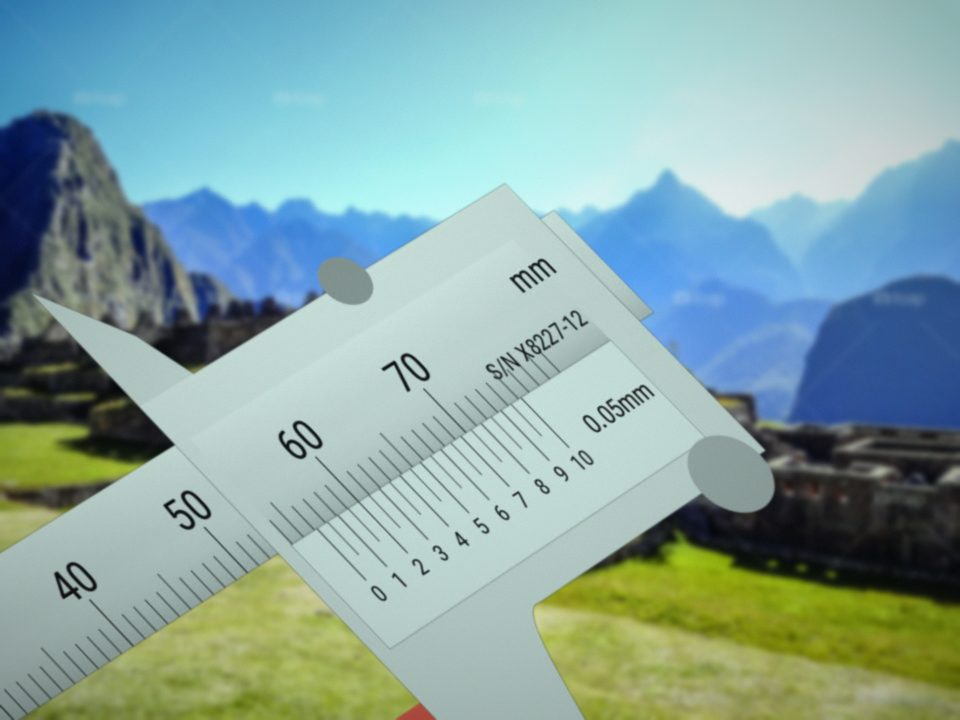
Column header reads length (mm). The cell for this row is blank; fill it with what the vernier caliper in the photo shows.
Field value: 56.2 mm
